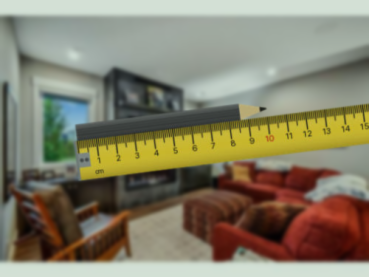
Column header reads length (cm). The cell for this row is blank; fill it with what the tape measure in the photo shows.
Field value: 10 cm
